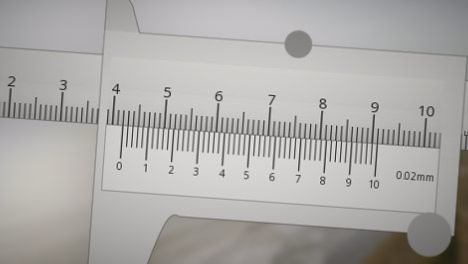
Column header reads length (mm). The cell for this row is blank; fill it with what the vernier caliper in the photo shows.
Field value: 42.0 mm
